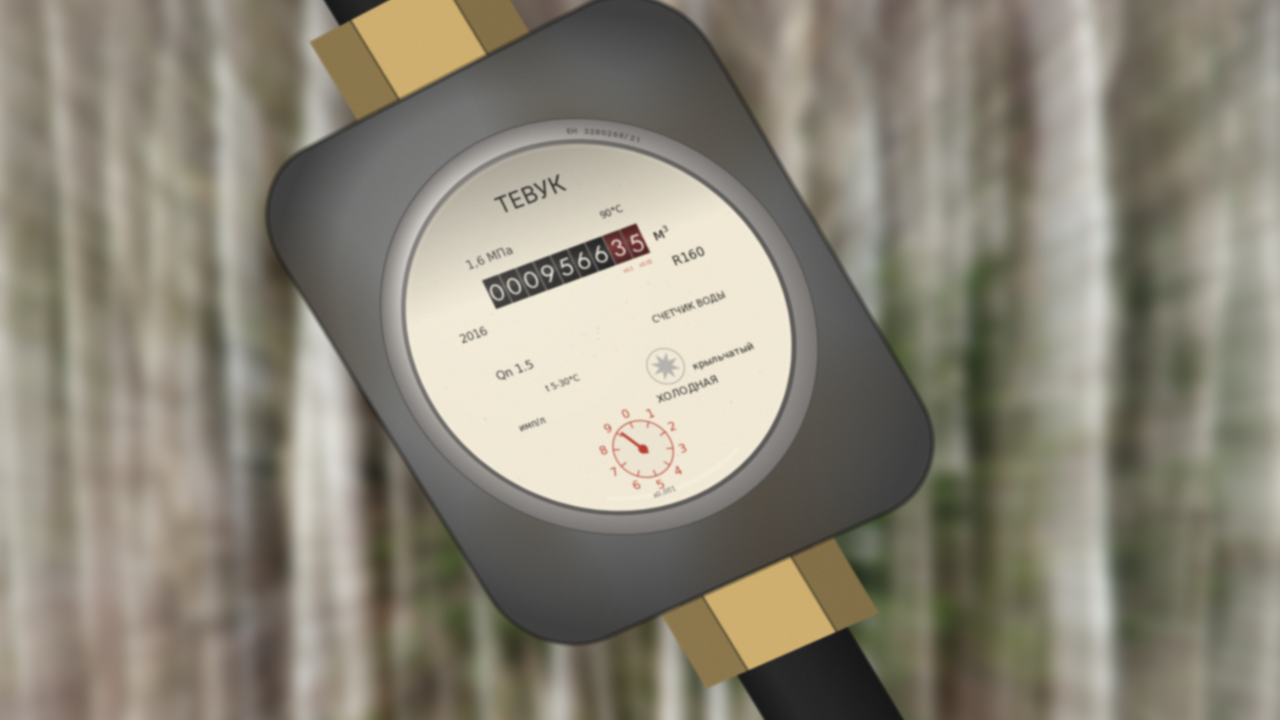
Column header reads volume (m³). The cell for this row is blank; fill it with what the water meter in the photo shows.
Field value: 9566.349 m³
